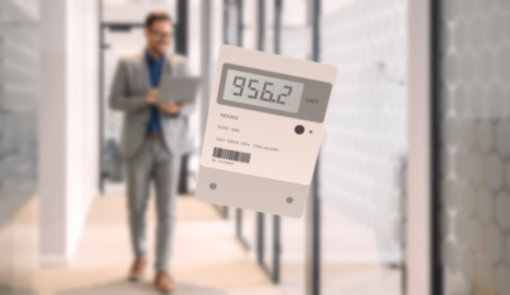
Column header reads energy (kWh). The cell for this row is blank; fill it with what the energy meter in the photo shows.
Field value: 956.2 kWh
